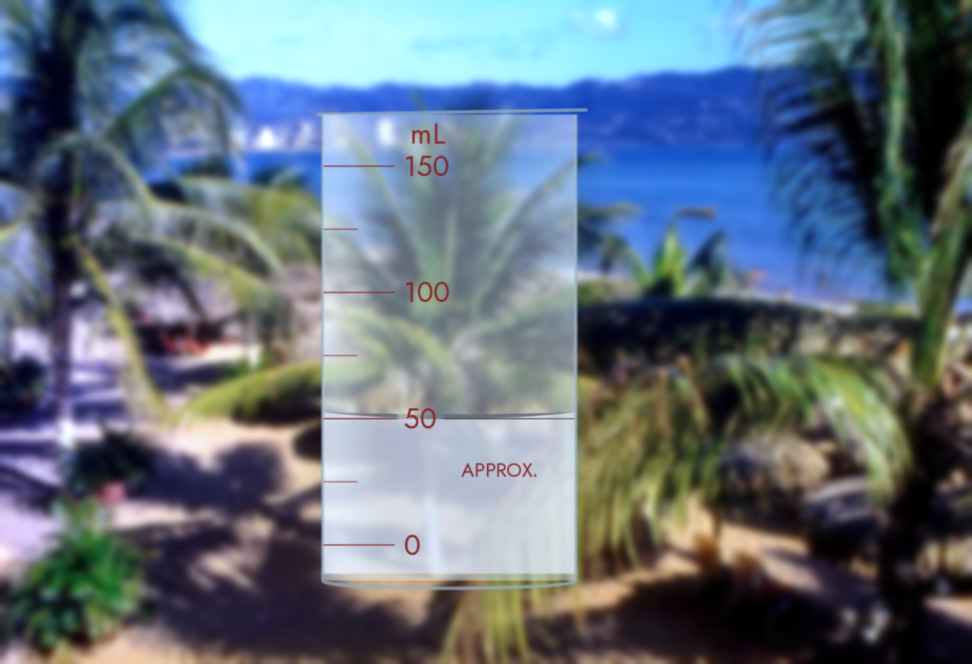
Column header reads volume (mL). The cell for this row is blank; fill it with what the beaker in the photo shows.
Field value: 50 mL
